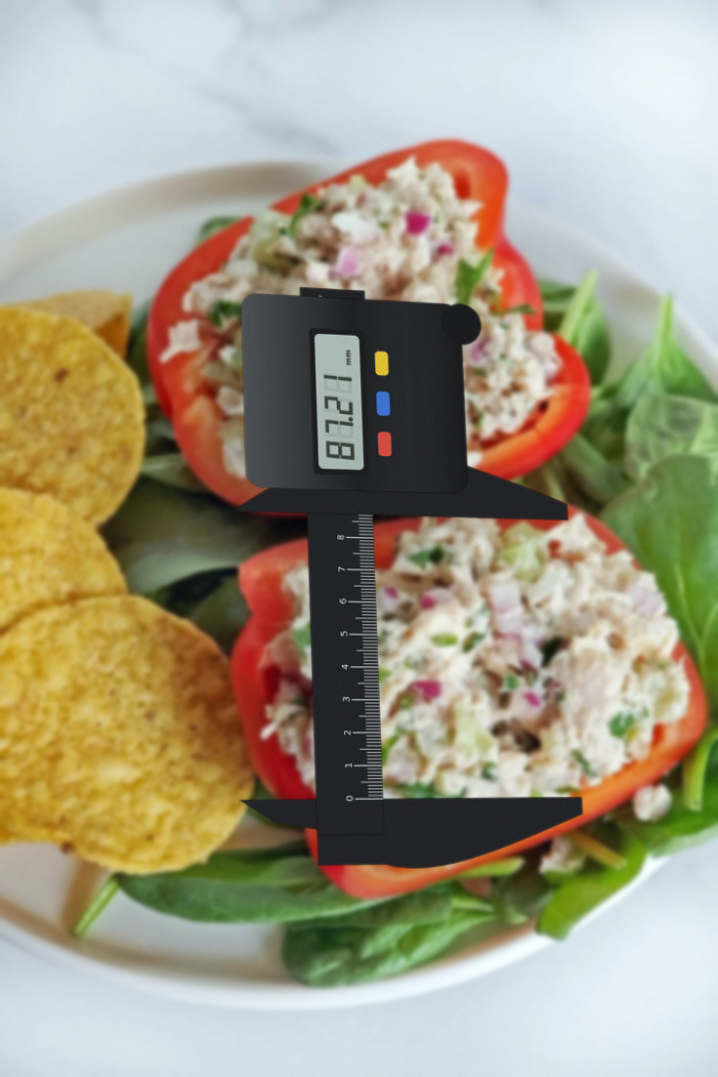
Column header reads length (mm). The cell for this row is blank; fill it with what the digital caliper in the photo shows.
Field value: 87.21 mm
